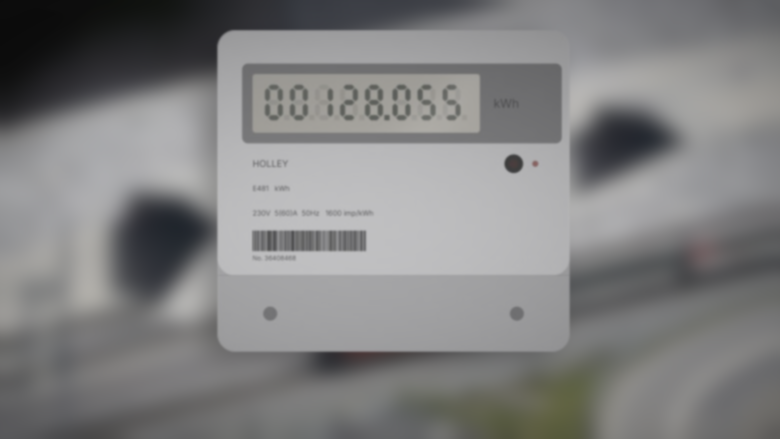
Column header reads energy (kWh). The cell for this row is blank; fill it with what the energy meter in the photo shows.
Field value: 128.055 kWh
